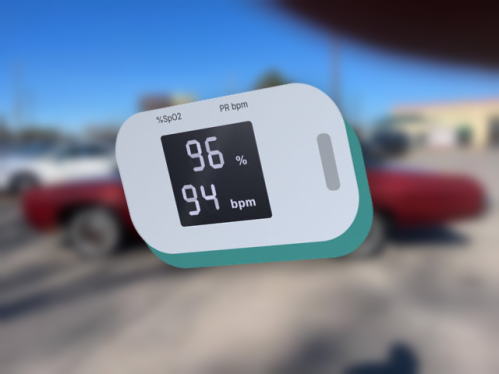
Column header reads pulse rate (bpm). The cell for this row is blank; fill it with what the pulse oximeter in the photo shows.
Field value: 94 bpm
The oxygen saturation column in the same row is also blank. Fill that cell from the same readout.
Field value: 96 %
